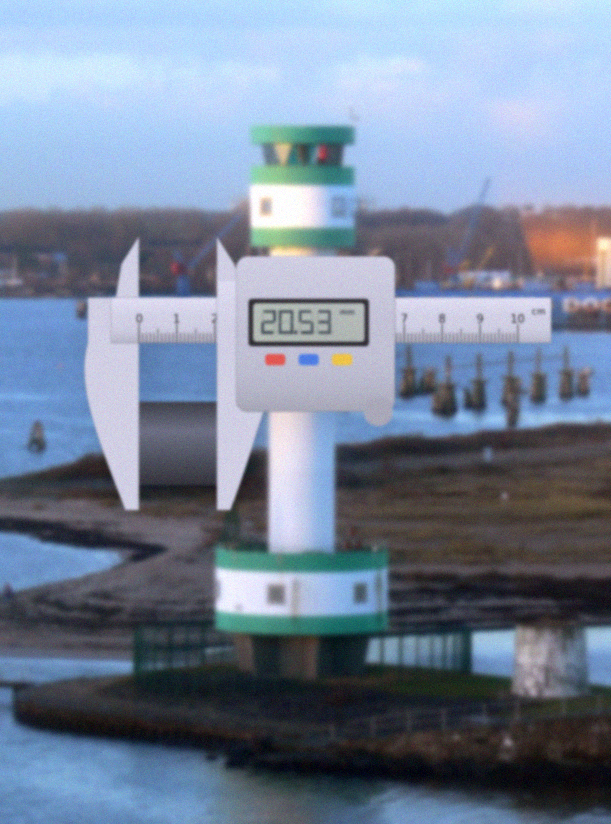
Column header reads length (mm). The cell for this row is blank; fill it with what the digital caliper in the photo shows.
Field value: 20.53 mm
